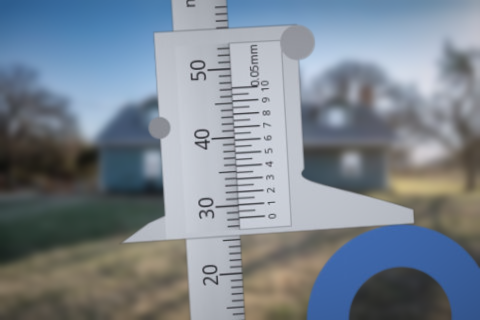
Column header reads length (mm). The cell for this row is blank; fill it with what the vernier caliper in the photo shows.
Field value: 28.2 mm
